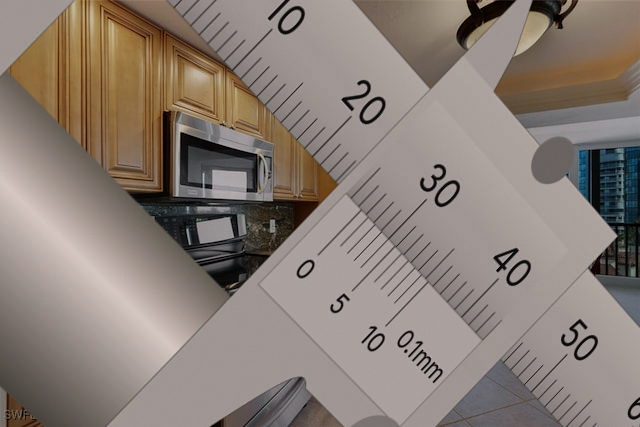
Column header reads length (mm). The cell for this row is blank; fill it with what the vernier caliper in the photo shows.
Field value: 26.4 mm
